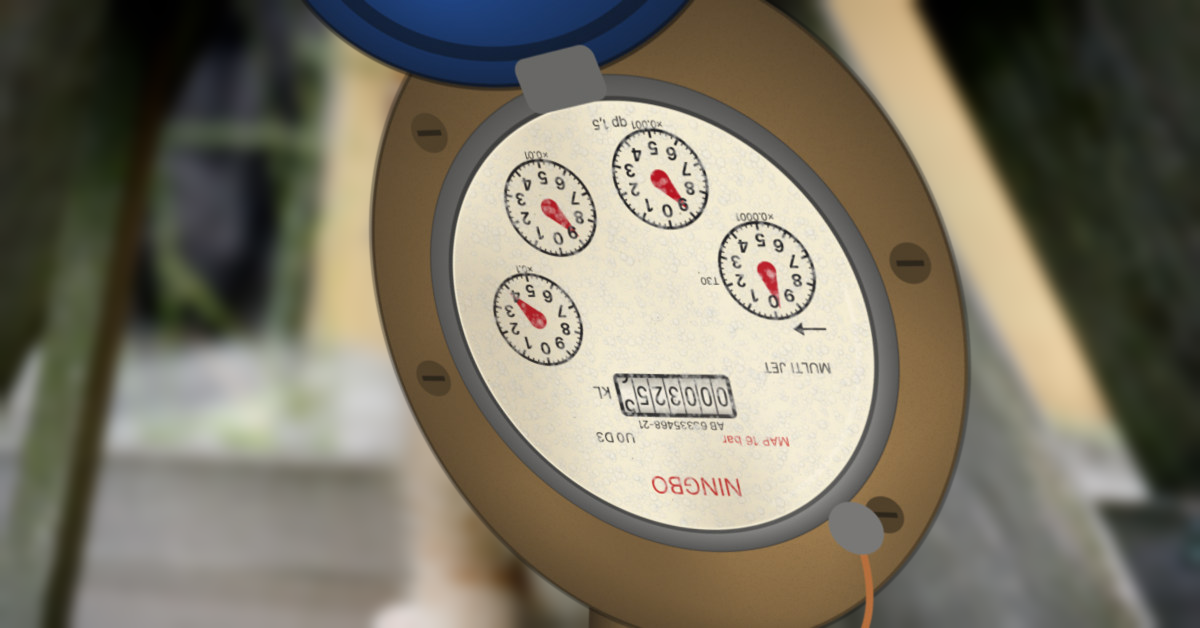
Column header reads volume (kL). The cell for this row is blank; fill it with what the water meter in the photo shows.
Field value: 3255.3889 kL
